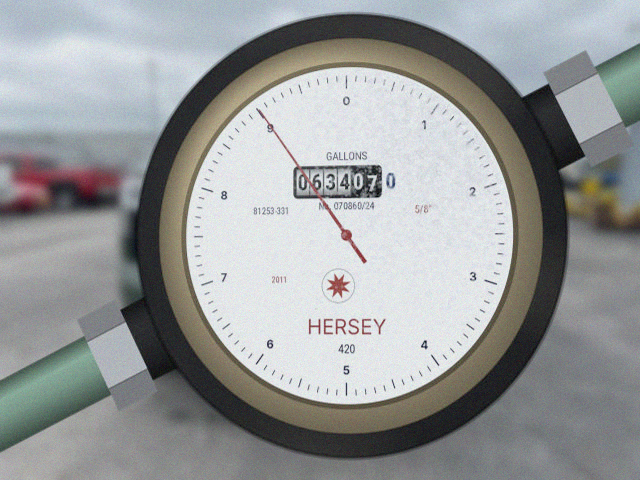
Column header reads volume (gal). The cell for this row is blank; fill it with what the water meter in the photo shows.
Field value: 634069.0 gal
